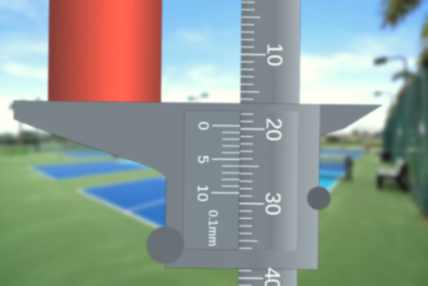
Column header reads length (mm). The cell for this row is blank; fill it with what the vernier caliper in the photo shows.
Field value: 19.6 mm
